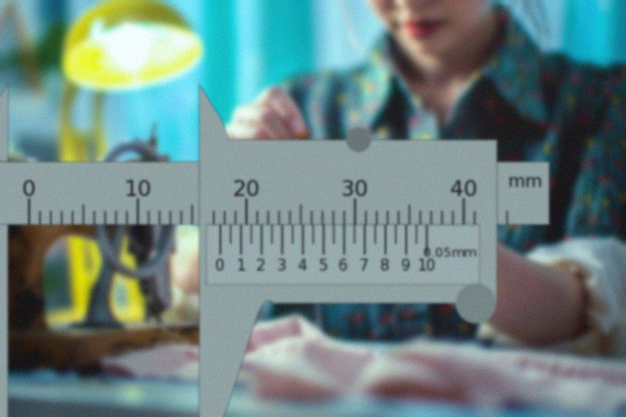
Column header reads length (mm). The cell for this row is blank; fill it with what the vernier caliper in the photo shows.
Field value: 17.6 mm
